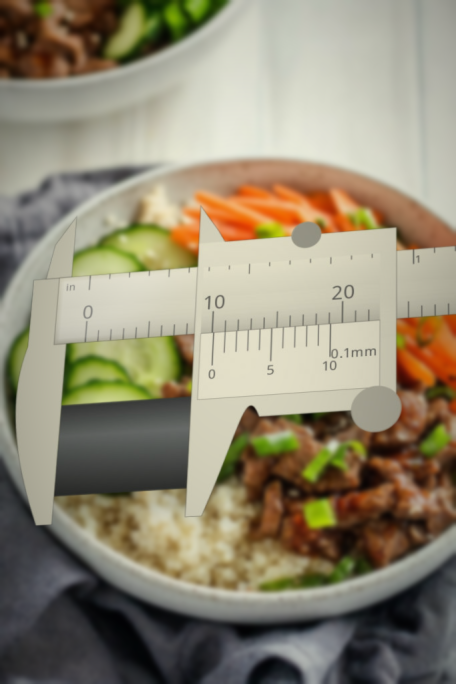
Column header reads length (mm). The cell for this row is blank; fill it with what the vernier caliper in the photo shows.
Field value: 10.1 mm
